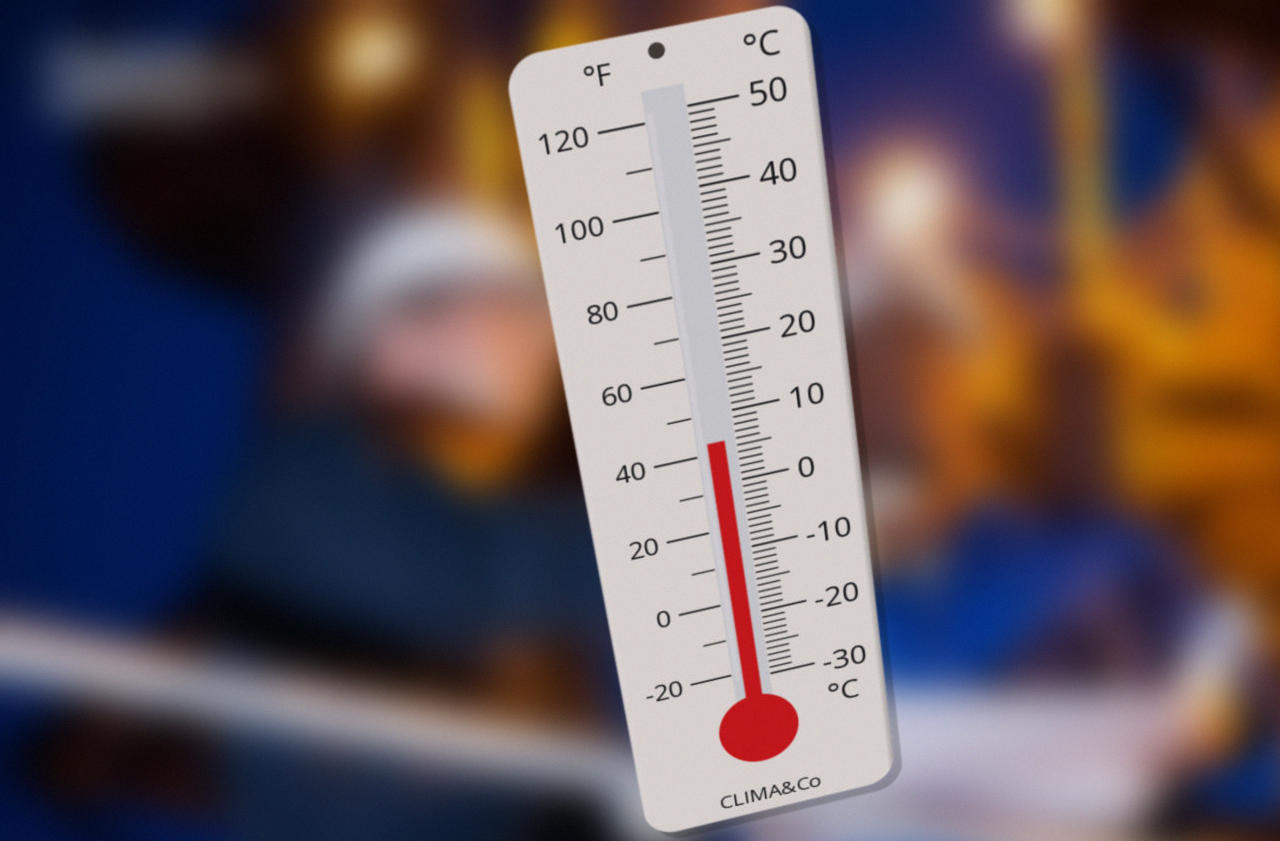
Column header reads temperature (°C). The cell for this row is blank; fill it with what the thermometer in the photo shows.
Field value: 6 °C
